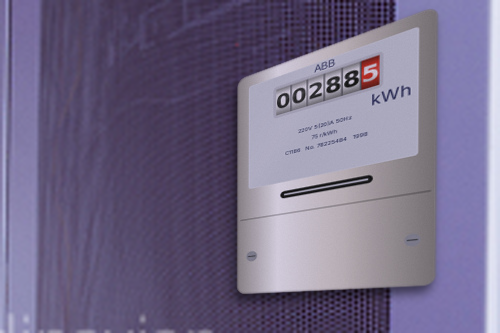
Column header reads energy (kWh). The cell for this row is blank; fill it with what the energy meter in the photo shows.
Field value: 288.5 kWh
